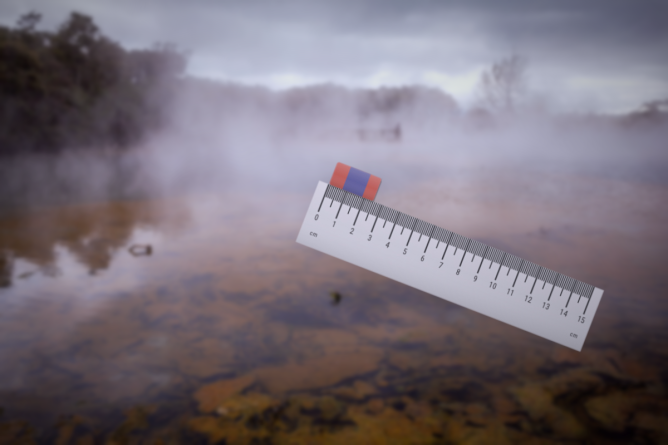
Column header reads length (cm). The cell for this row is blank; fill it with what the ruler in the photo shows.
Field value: 2.5 cm
